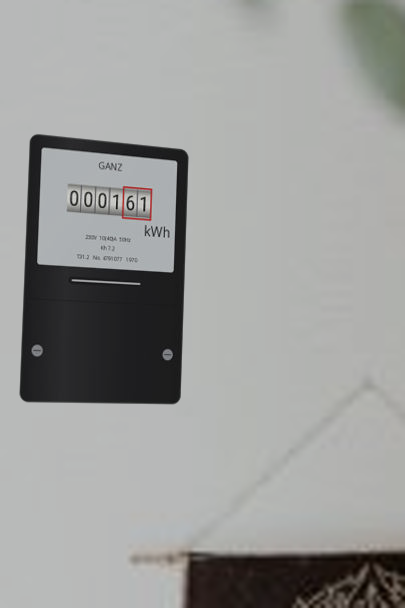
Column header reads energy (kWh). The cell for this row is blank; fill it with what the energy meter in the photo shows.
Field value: 1.61 kWh
